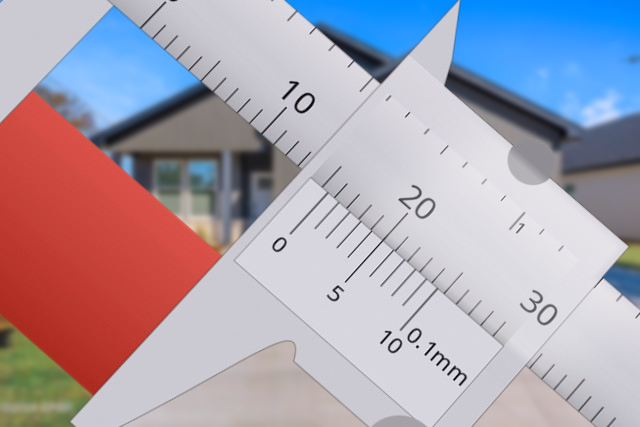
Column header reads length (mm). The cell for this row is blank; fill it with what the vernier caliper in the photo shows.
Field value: 15.5 mm
